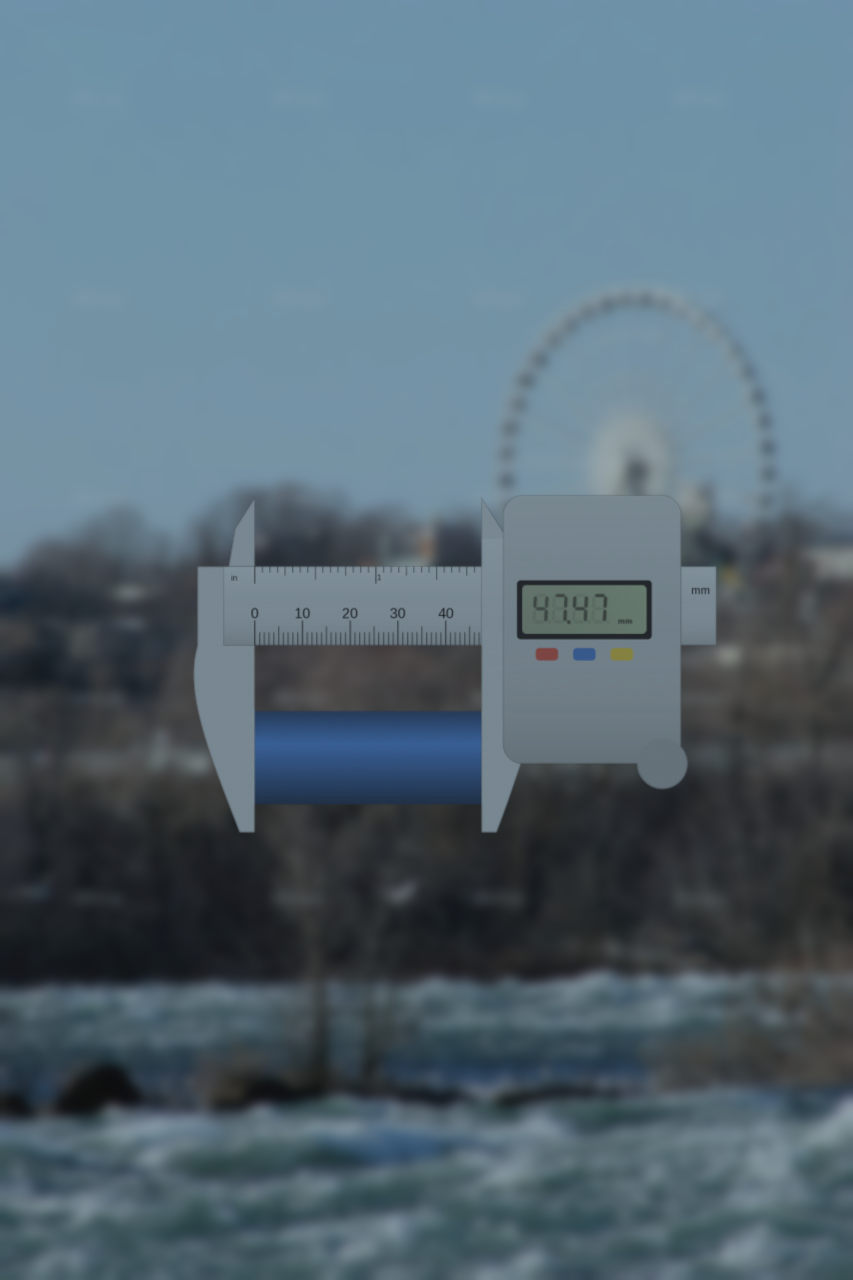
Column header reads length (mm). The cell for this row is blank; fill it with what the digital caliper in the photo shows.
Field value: 47.47 mm
